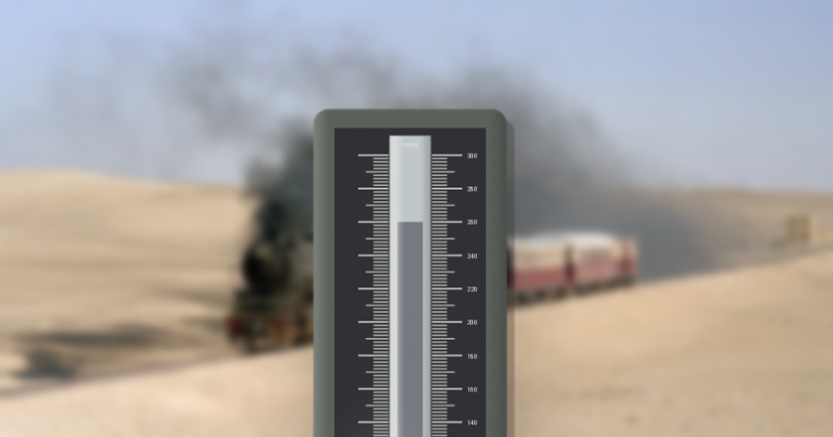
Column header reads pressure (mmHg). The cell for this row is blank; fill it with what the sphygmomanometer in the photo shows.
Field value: 260 mmHg
